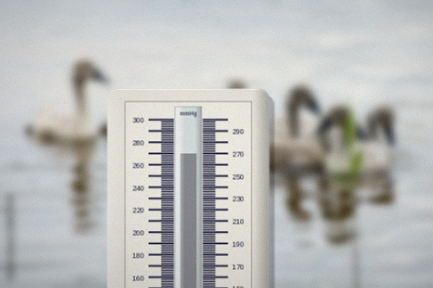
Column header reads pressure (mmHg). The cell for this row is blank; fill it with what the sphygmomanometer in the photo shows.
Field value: 270 mmHg
